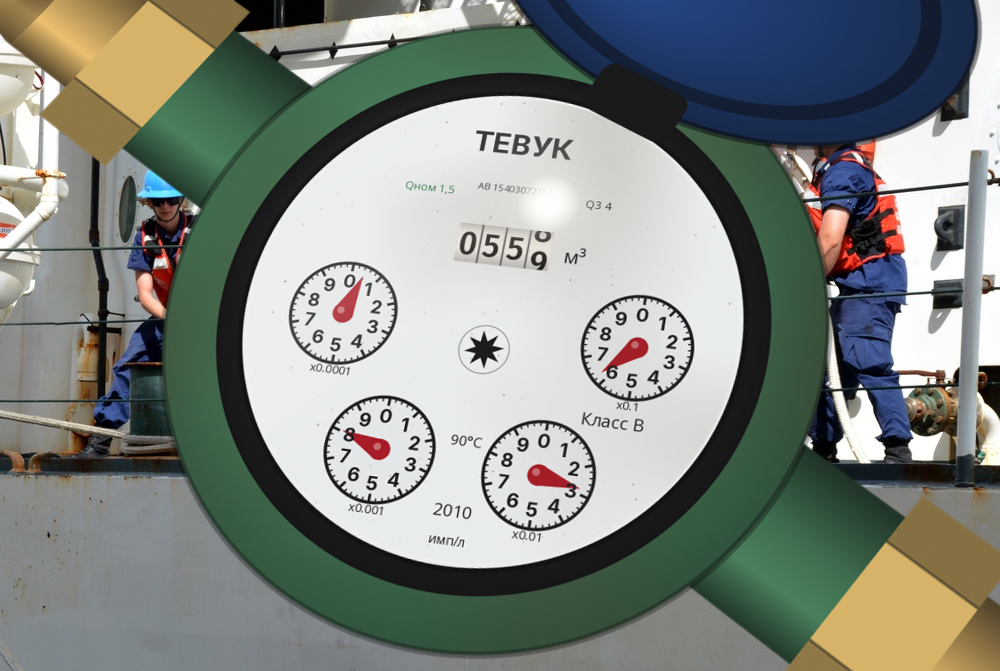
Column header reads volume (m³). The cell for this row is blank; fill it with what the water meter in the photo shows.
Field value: 558.6280 m³
